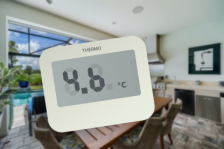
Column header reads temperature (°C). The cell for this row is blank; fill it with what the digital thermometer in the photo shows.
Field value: 4.6 °C
